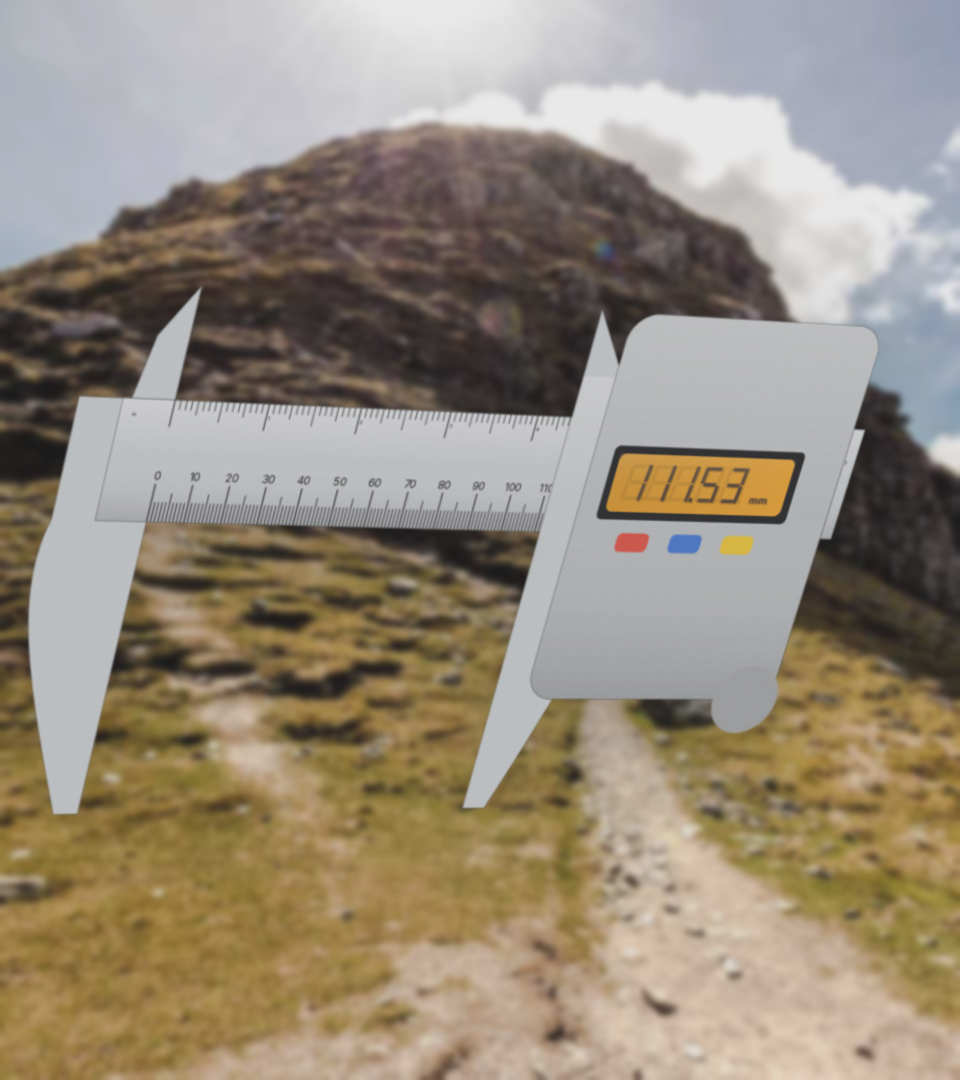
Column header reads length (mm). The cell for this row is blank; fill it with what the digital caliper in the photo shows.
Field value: 111.53 mm
